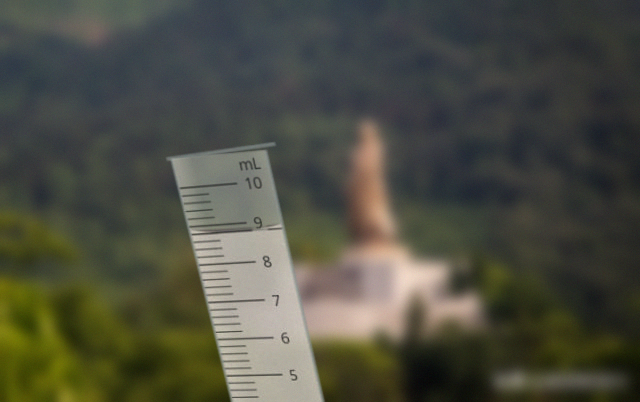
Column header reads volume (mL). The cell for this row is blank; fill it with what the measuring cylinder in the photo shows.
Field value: 8.8 mL
